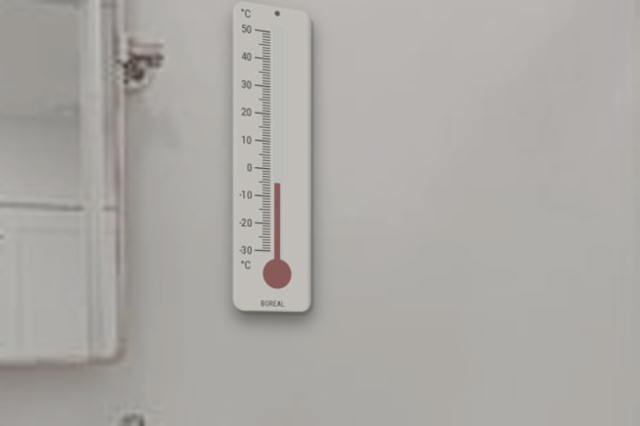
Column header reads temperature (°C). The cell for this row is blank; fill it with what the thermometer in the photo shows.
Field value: -5 °C
